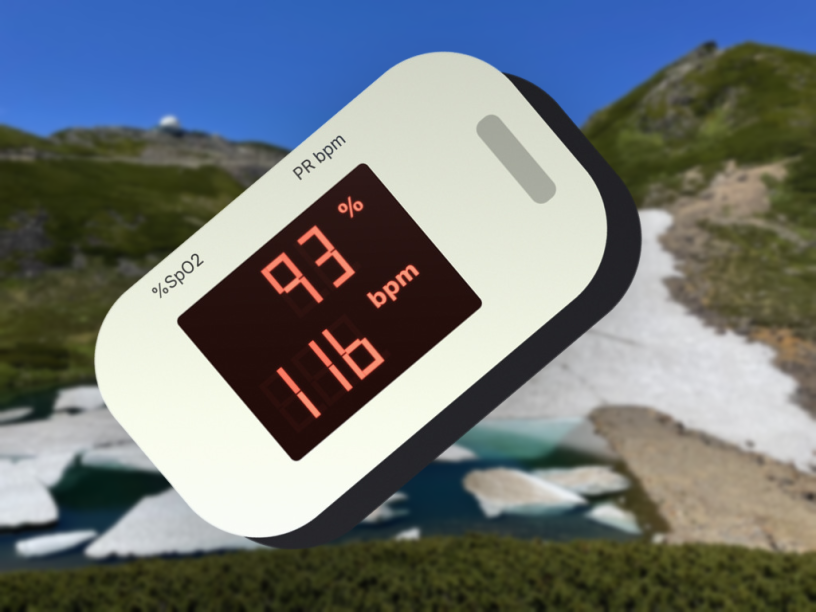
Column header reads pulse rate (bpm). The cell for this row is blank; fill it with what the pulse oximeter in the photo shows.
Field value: 116 bpm
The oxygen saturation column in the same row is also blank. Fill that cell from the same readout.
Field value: 93 %
